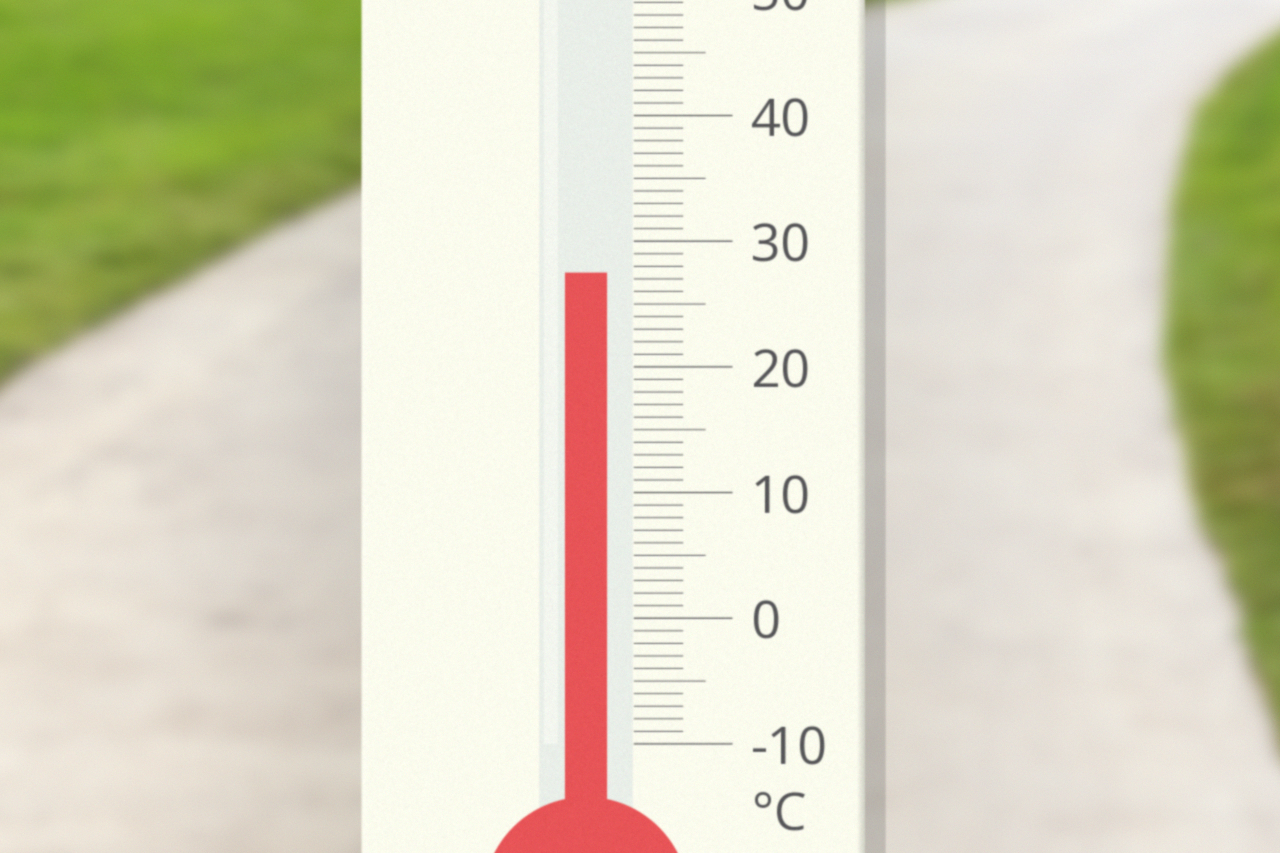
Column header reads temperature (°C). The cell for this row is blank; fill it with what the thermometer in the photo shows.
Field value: 27.5 °C
